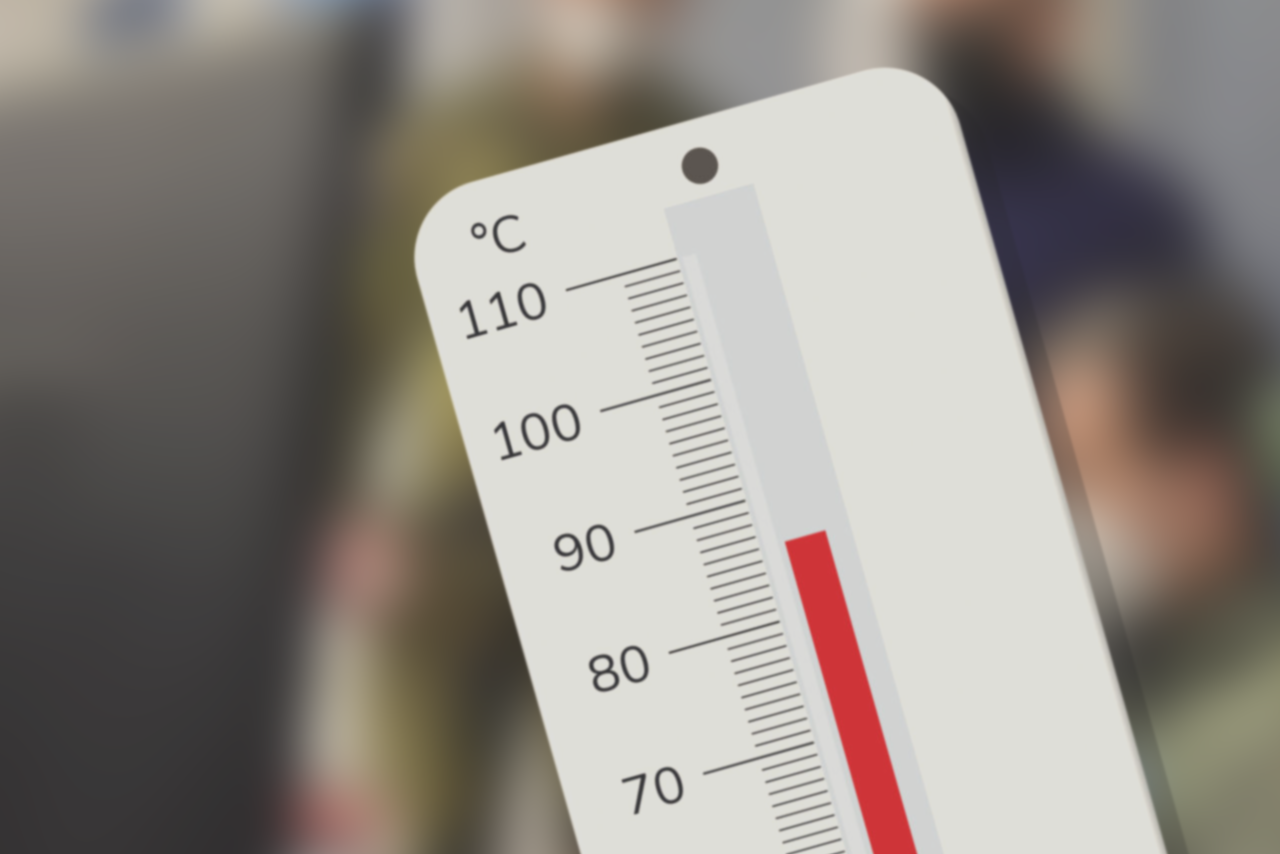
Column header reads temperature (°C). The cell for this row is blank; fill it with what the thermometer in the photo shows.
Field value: 86 °C
